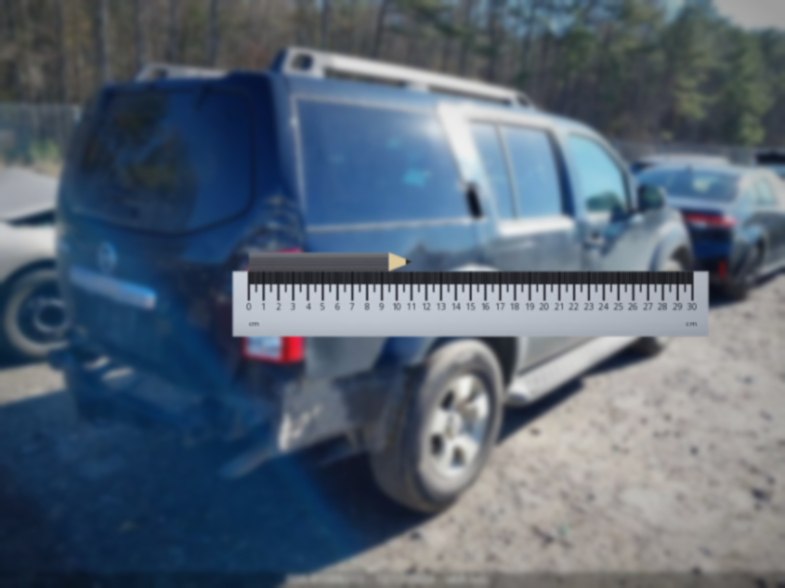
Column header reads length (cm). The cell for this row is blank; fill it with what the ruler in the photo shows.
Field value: 11 cm
